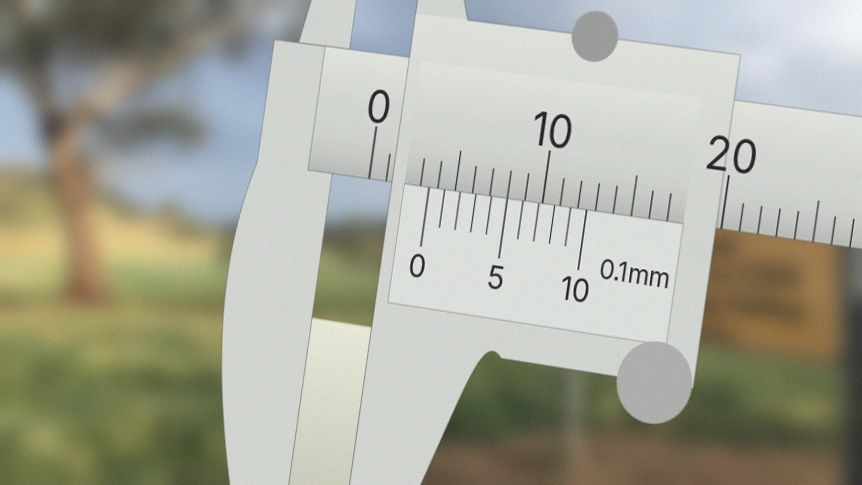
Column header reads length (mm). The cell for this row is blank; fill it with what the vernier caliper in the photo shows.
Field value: 3.5 mm
